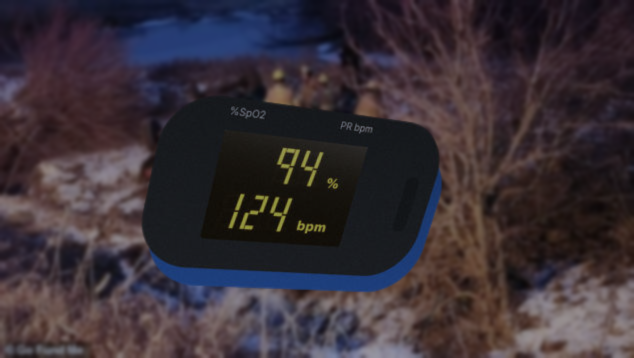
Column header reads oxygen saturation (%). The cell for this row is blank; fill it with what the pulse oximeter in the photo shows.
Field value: 94 %
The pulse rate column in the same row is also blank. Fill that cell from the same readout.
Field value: 124 bpm
